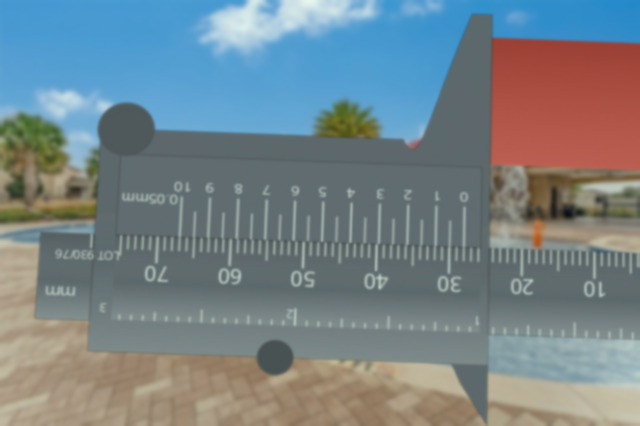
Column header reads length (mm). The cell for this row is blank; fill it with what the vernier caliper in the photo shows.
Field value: 28.0 mm
